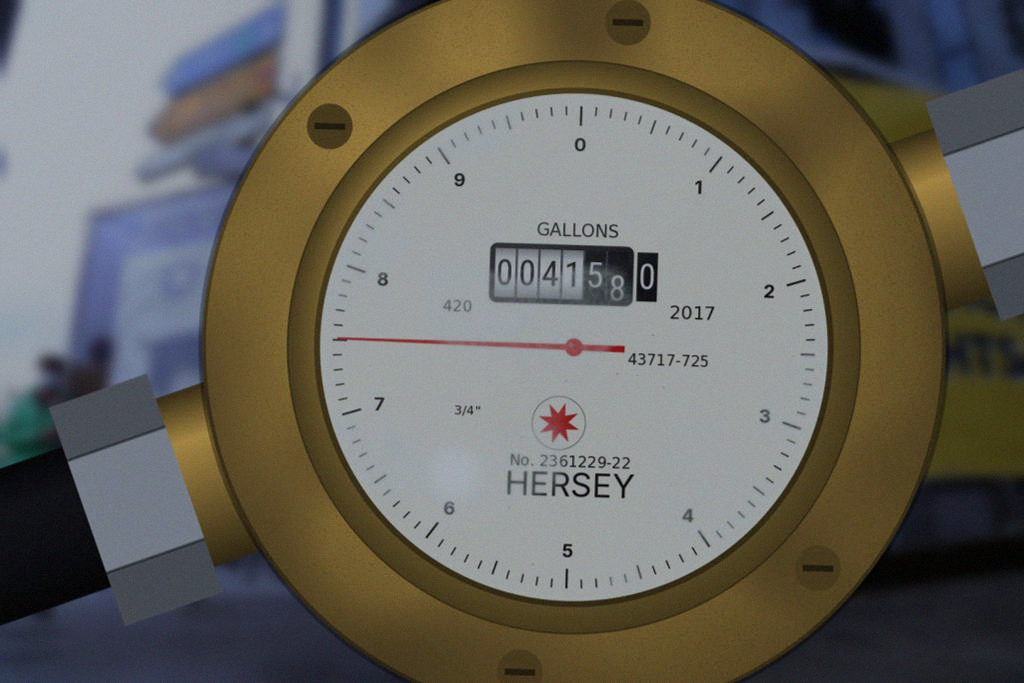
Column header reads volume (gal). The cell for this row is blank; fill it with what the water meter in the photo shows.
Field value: 41577.5 gal
